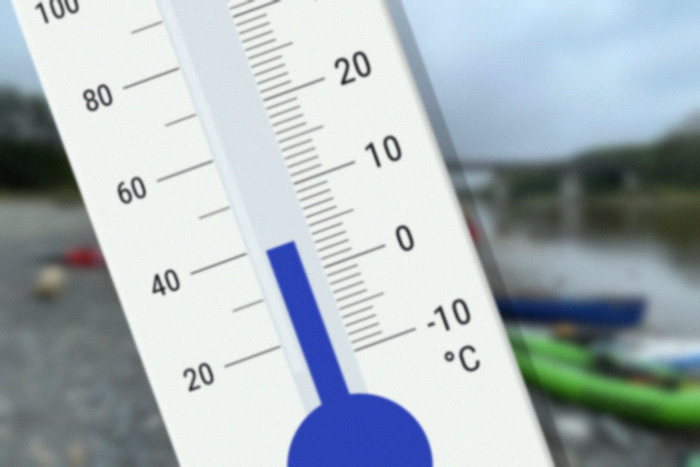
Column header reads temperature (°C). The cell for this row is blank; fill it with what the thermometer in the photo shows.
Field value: 4 °C
